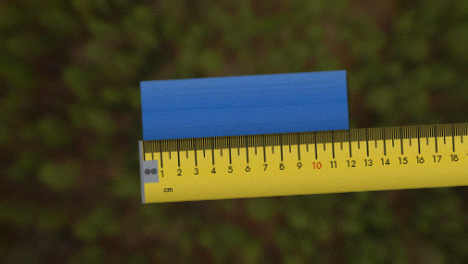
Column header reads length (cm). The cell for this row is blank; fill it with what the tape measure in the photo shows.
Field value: 12 cm
